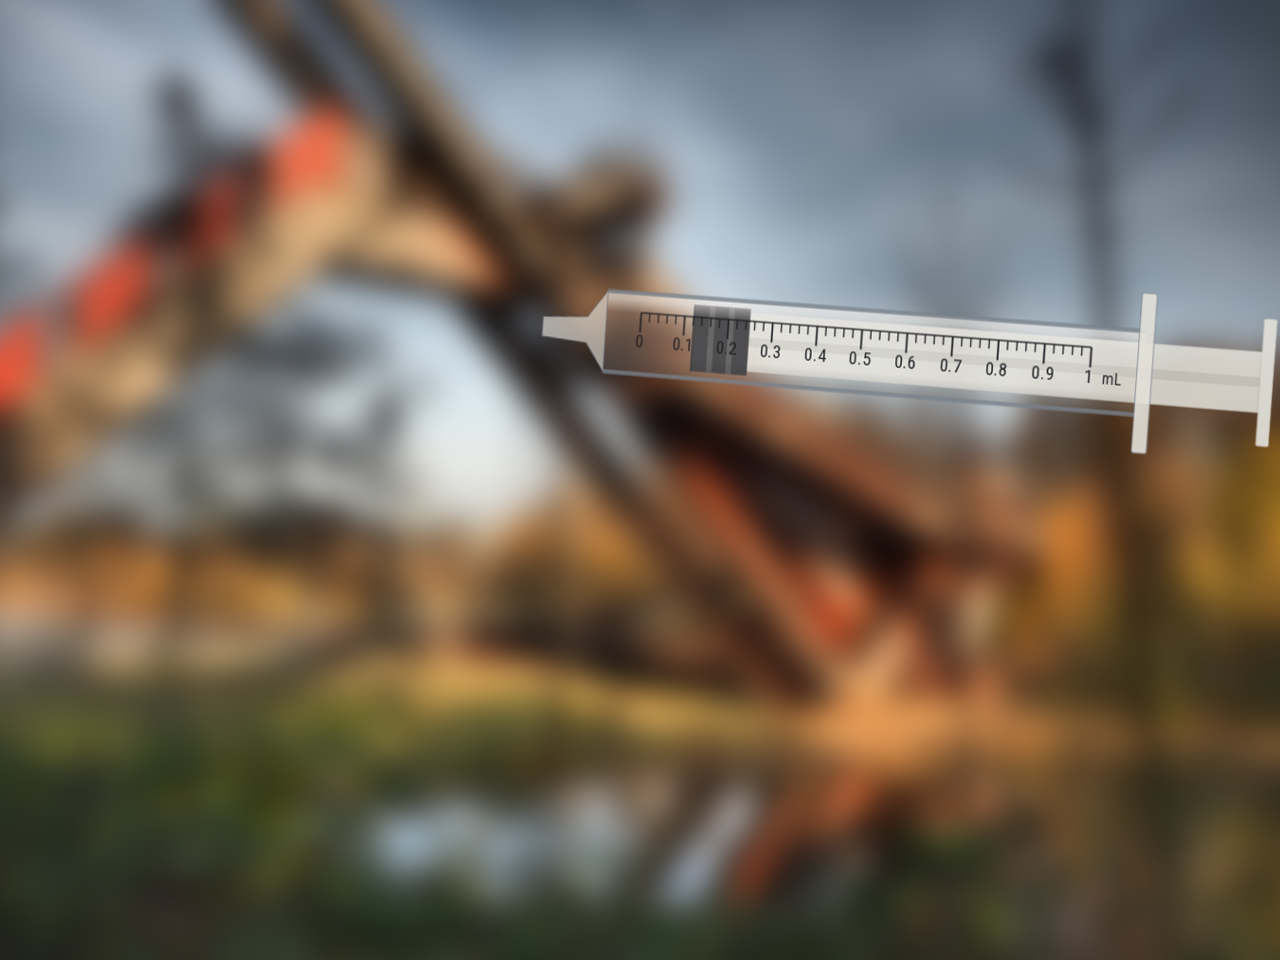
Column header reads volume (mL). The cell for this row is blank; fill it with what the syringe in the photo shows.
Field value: 0.12 mL
